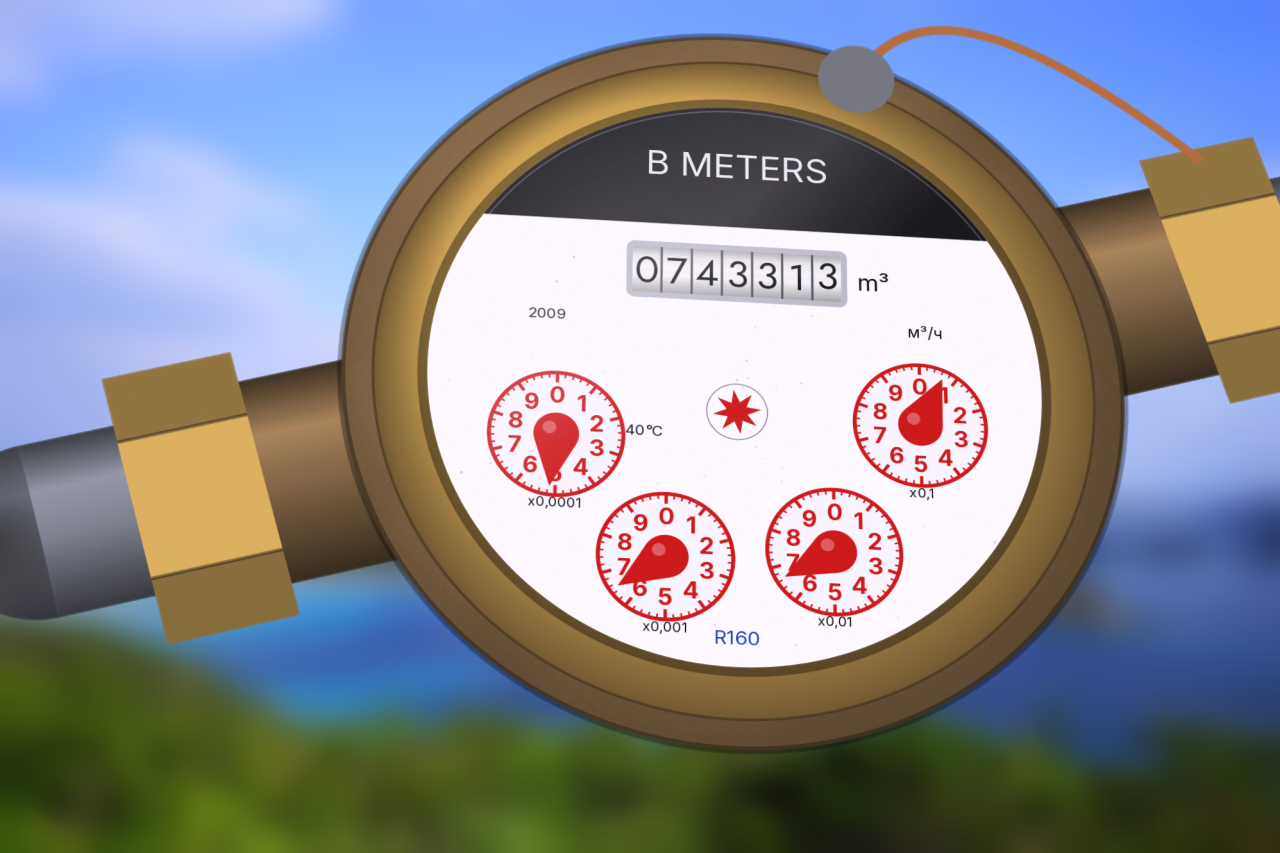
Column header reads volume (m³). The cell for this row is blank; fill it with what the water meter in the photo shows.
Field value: 743313.0665 m³
